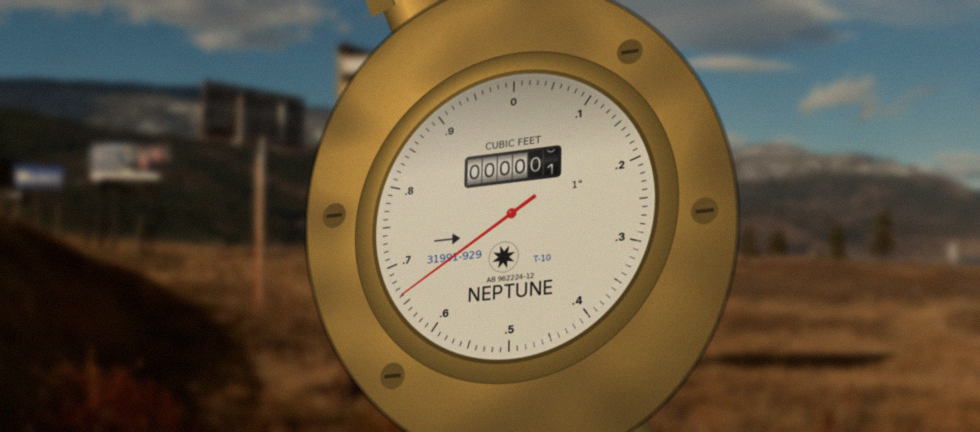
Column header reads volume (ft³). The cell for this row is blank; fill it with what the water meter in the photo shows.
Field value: 0.66 ft³
